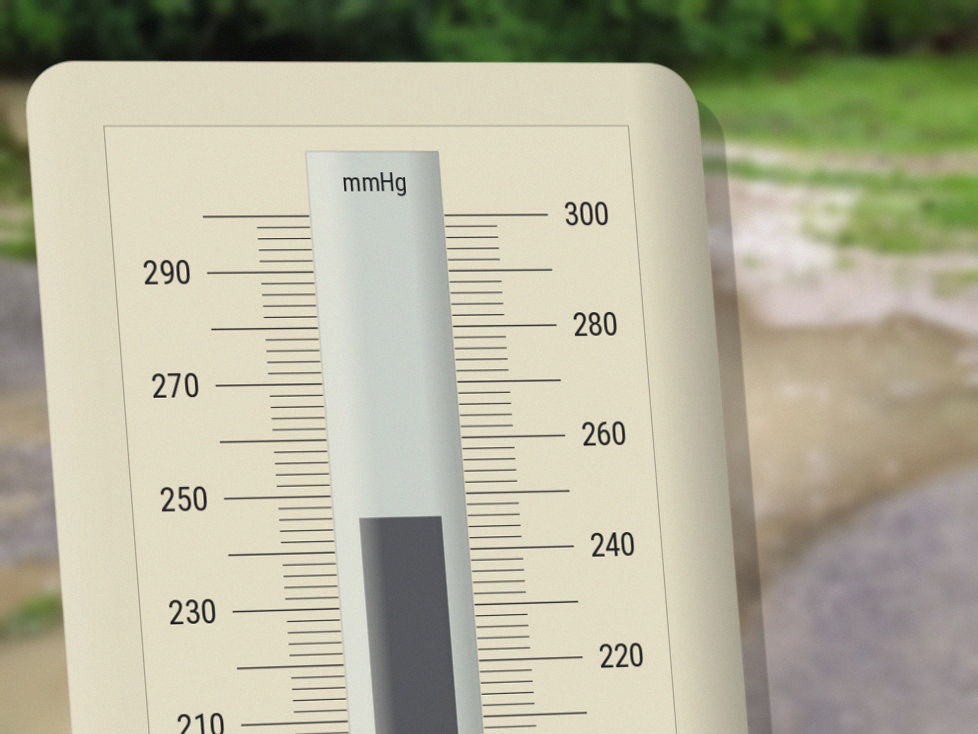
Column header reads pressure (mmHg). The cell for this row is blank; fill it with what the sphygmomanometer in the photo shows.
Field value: 246 mmHg
